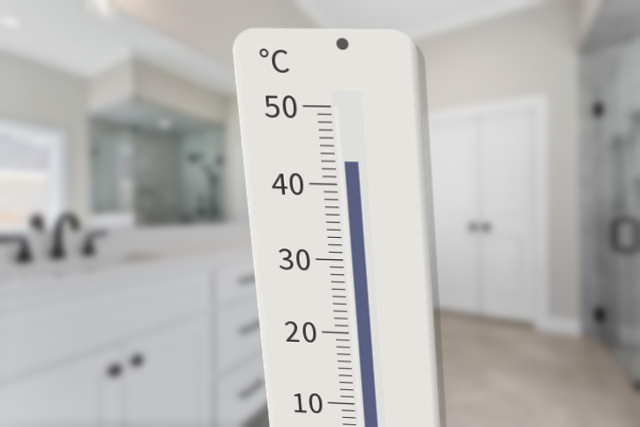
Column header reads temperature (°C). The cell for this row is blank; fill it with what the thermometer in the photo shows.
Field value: 43 °C
